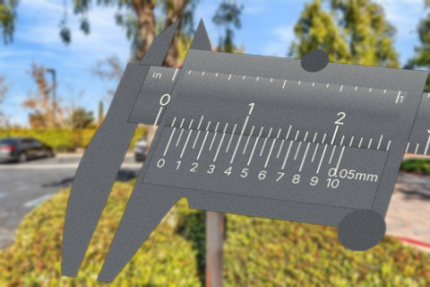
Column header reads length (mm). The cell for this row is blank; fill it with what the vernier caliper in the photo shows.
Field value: 2.4 mm
